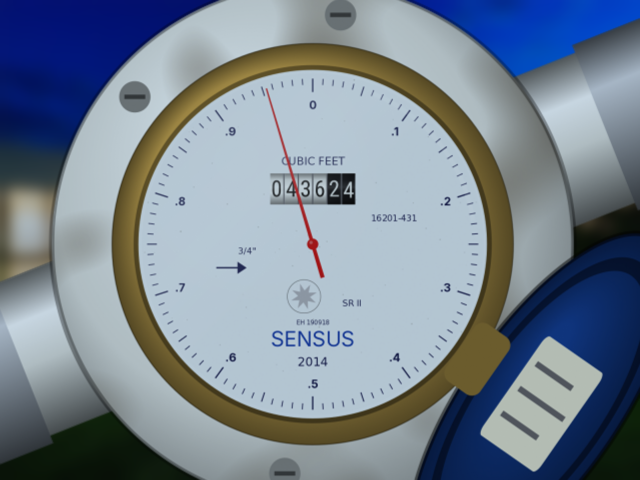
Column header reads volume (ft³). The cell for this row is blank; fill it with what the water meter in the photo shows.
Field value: 43623.95 ft³
